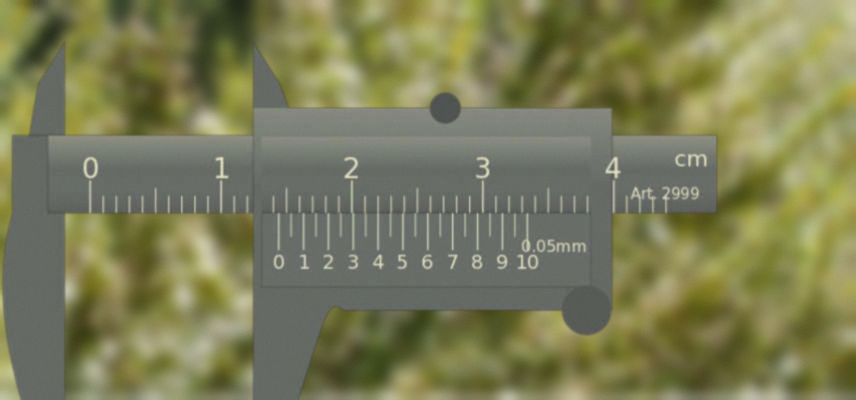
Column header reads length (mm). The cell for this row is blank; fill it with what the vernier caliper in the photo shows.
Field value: 14.4 mm
